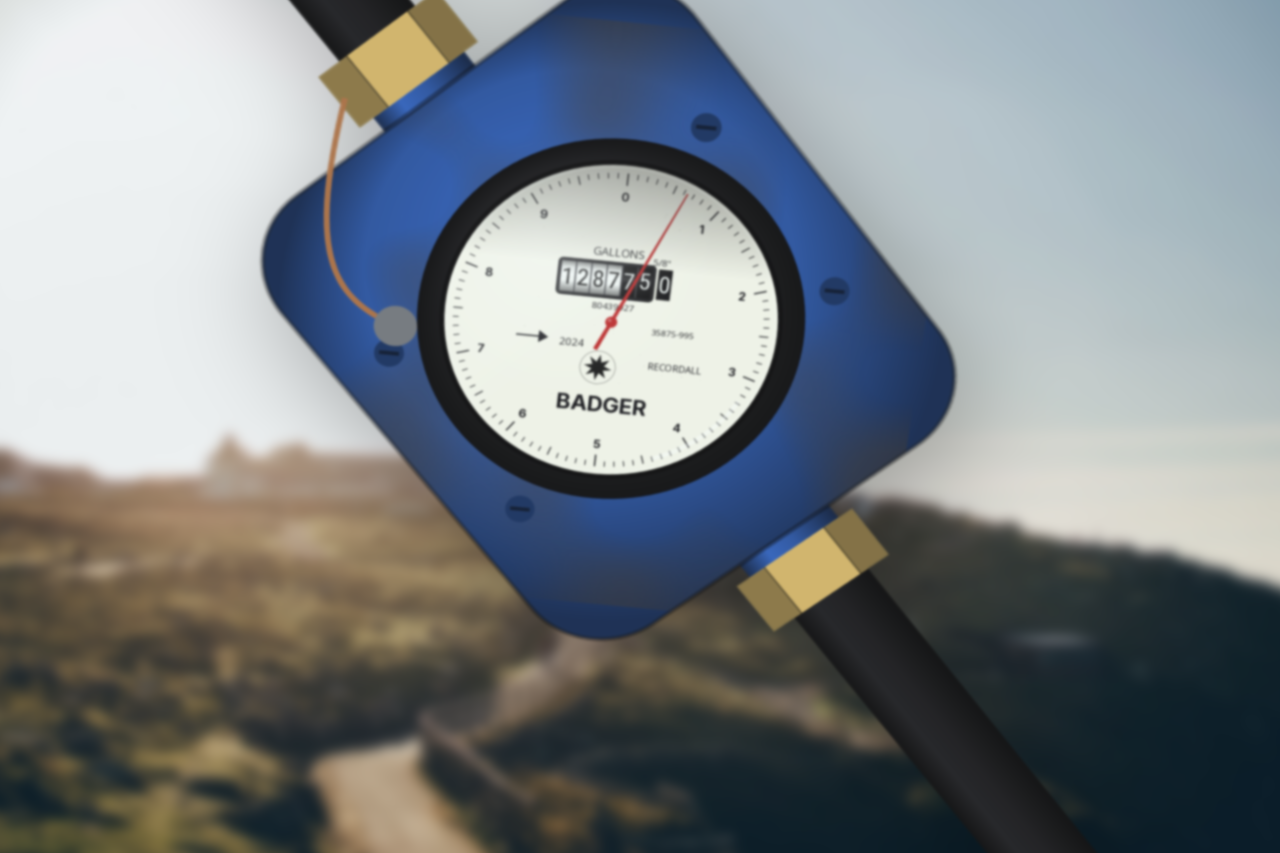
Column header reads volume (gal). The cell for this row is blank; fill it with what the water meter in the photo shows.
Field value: 1287750.6 gal
